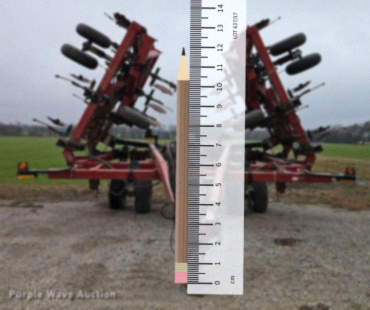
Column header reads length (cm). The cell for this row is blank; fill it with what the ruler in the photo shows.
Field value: 12 cm
